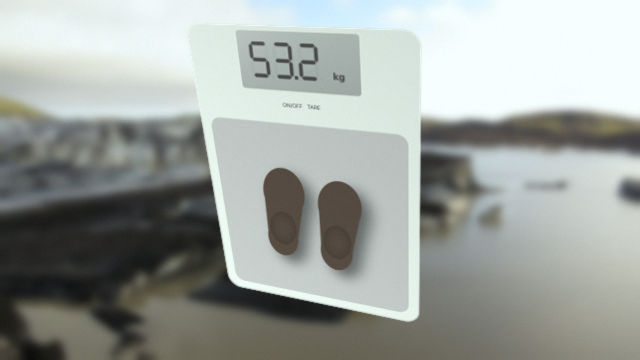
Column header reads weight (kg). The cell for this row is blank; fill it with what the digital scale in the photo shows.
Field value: 53.2 kg
